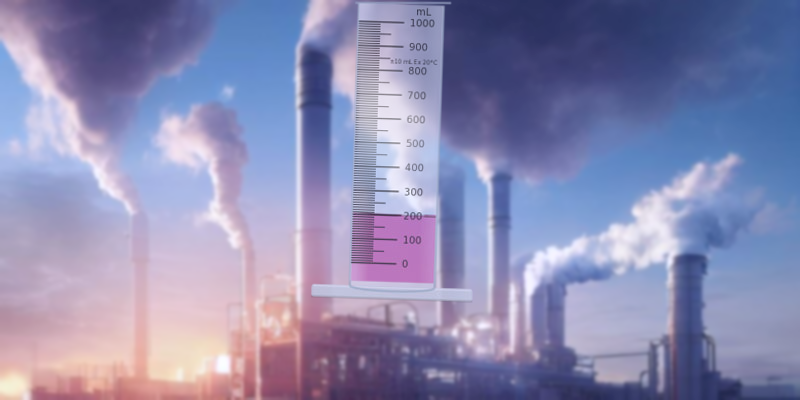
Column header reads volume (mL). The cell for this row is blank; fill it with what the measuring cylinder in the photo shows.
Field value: 200 mL
